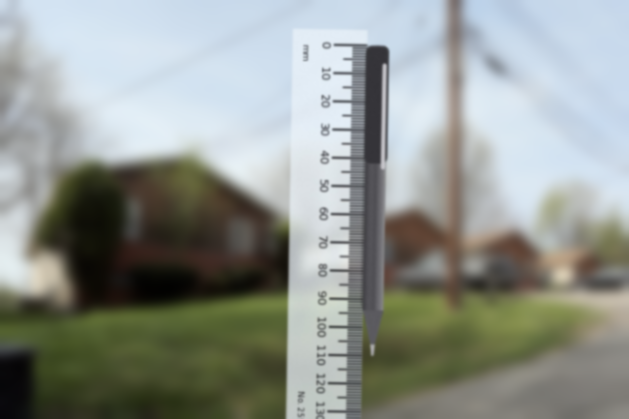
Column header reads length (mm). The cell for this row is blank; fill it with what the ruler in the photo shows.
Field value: 110 mm
